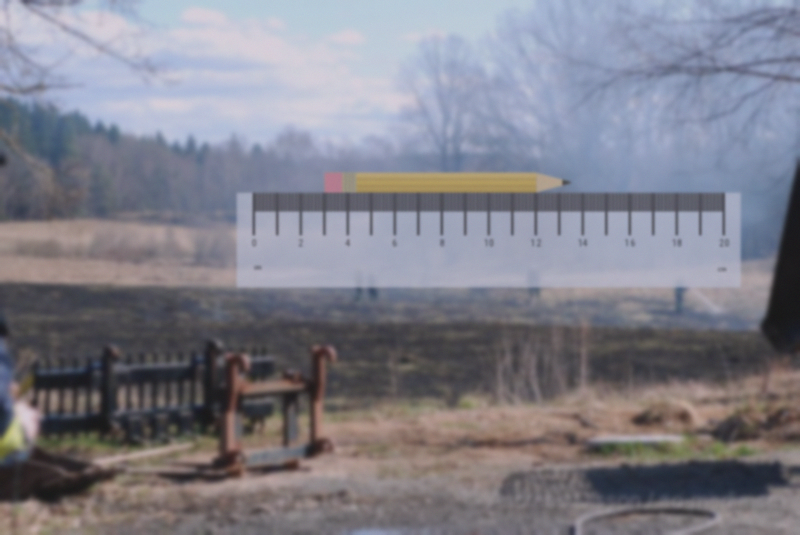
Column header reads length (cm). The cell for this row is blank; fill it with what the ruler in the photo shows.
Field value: 10.5 cm
